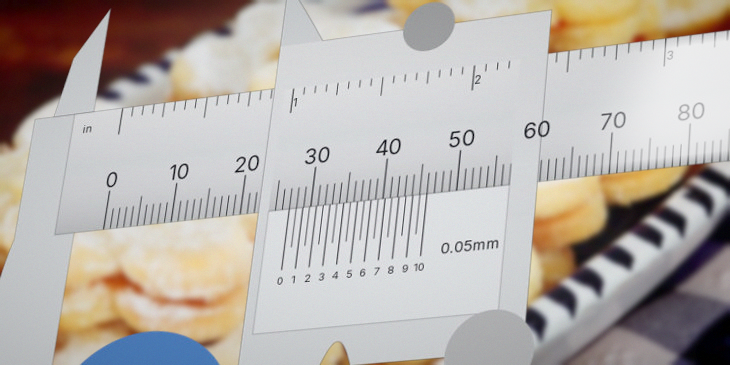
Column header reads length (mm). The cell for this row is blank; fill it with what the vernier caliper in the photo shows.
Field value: 27.0 mm
